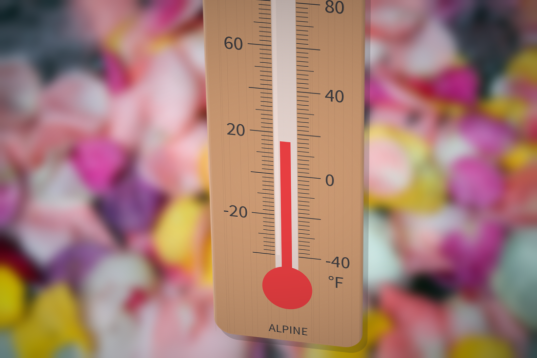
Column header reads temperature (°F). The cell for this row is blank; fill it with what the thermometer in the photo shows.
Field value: 16 °F
